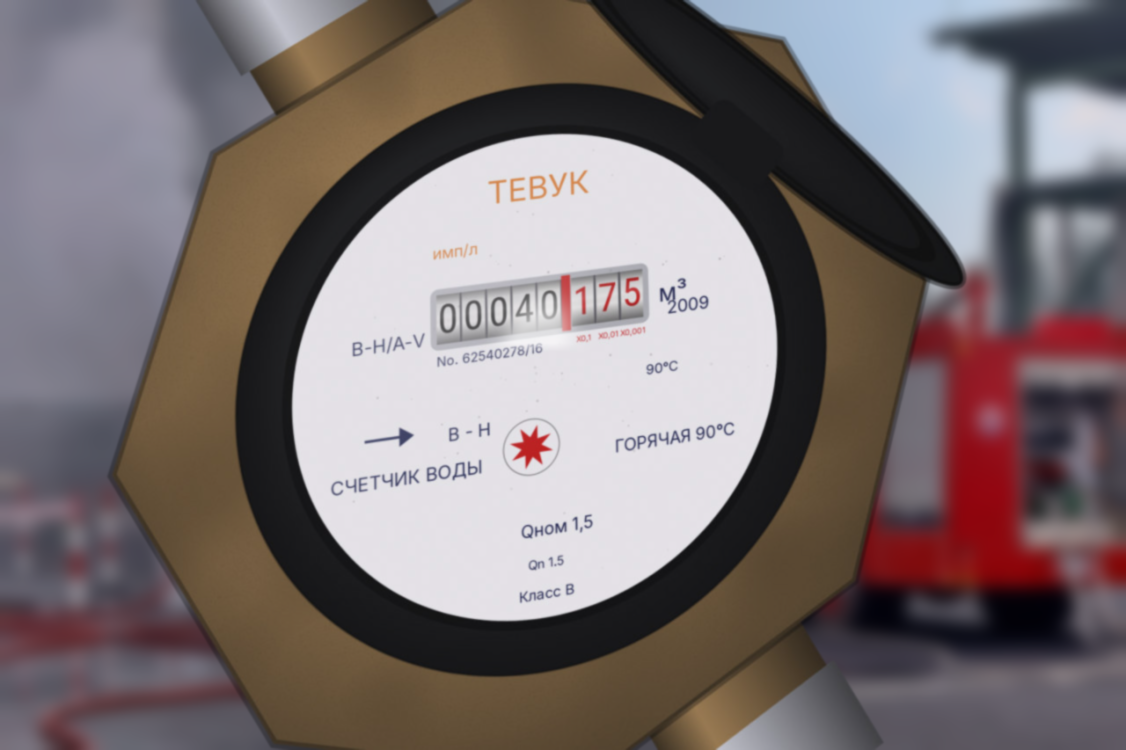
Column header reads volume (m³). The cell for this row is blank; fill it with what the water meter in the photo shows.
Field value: 40.175 m³
